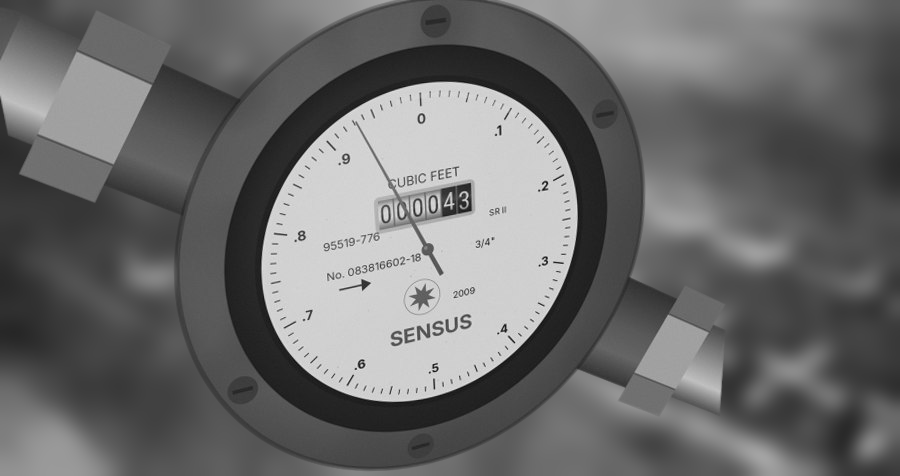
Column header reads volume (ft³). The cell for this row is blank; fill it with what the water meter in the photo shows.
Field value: 42.93 ft³
